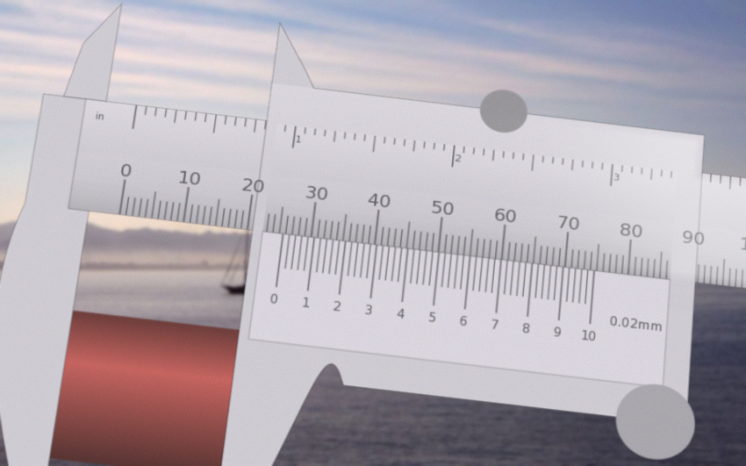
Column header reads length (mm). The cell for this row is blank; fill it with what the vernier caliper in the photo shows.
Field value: 25.6 mm
